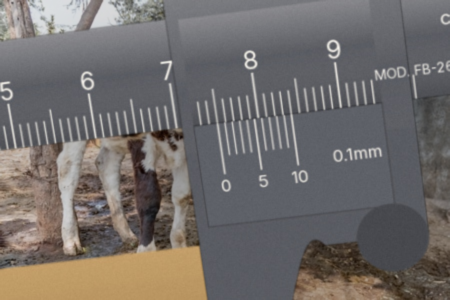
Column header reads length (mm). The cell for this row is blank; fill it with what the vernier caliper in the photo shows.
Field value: 75.0 mm
